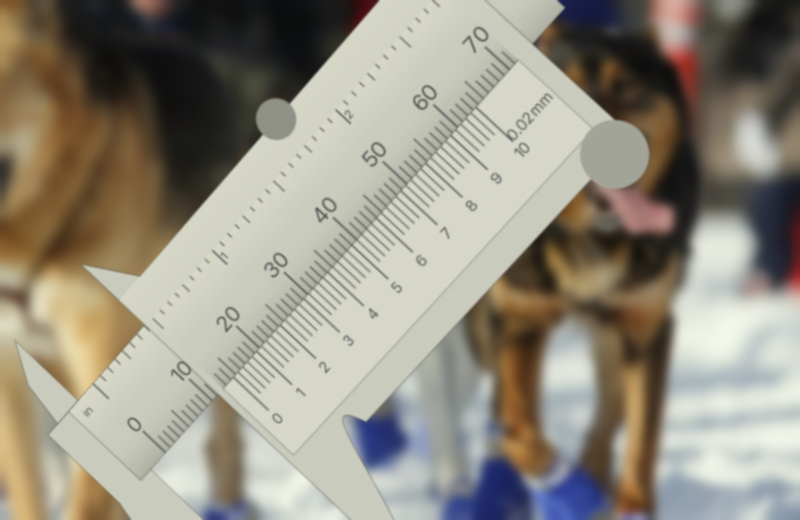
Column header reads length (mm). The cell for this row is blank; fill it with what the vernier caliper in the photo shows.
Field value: 14.5 mm
